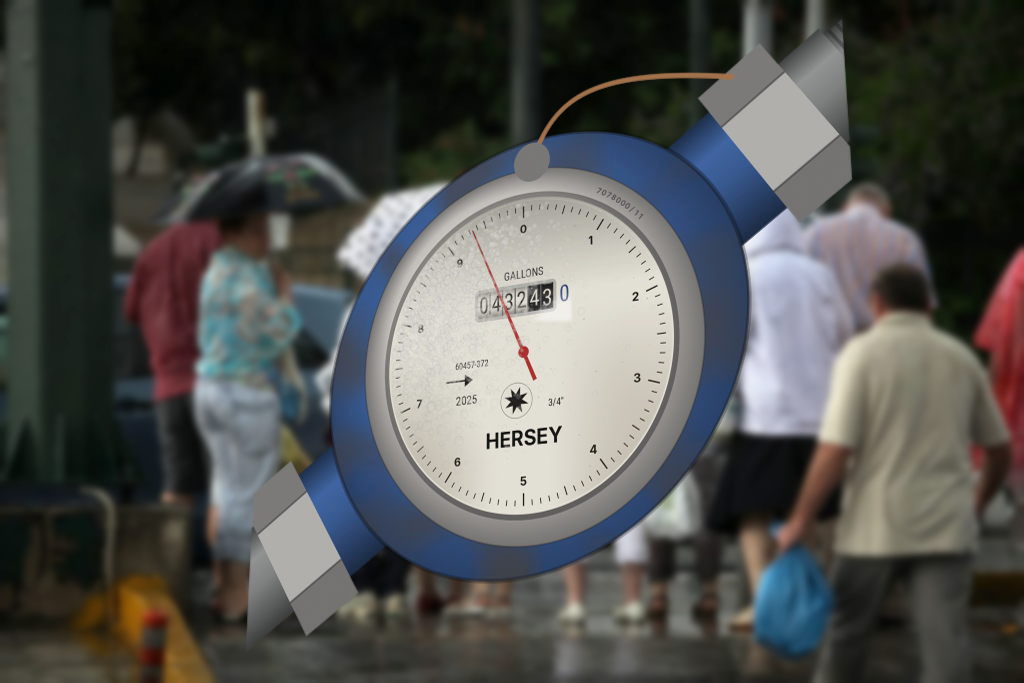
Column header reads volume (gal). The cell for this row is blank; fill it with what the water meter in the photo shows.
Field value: 432429.3 gal
